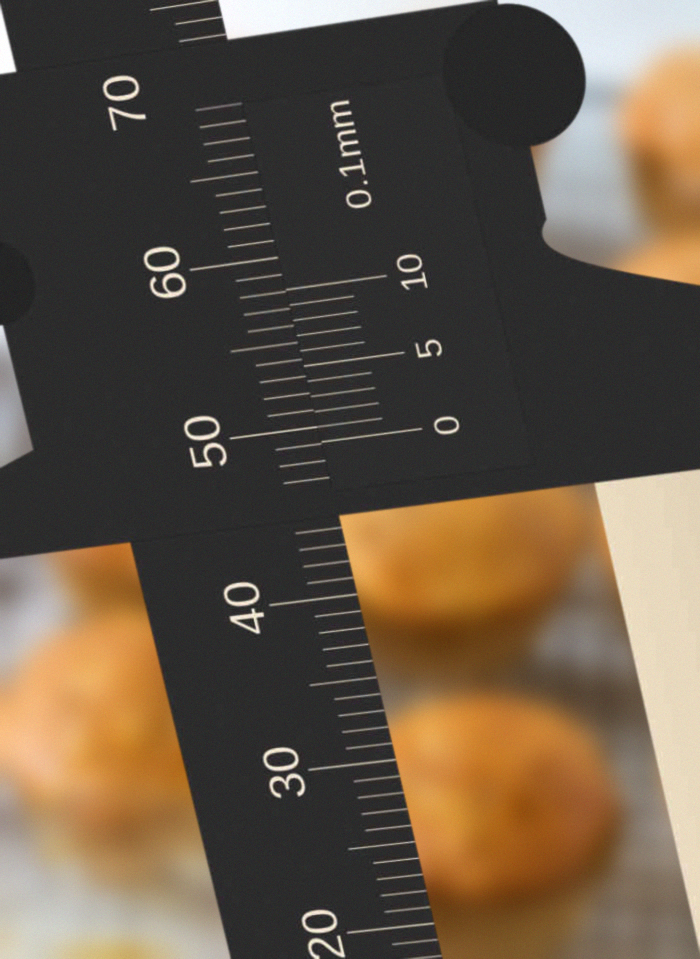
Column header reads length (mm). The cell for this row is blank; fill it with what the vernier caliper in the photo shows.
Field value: 49.1 mm
